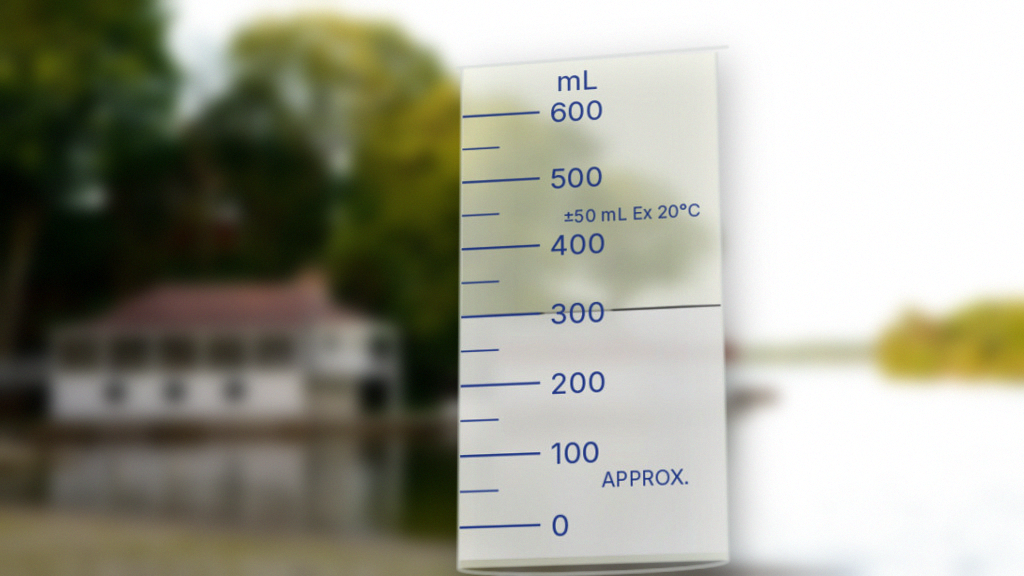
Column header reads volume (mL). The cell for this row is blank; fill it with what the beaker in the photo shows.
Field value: 300 mL
